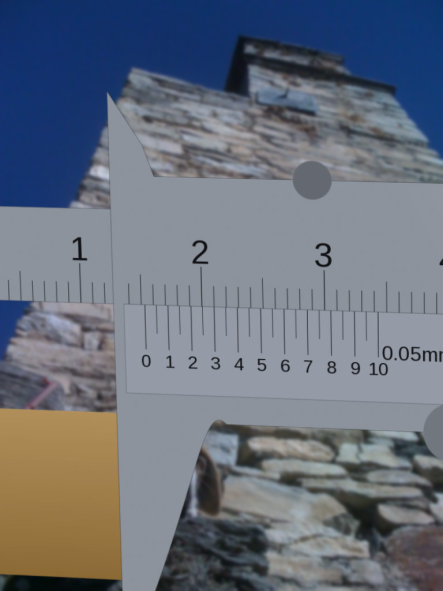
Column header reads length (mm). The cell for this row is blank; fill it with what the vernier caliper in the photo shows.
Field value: 15.3 mm
